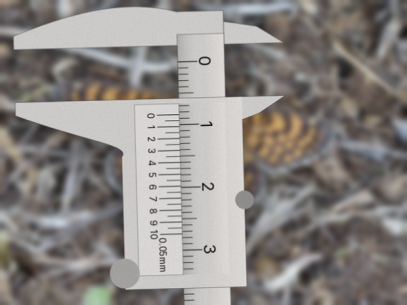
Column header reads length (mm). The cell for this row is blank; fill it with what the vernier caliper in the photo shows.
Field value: 8.4 mm
